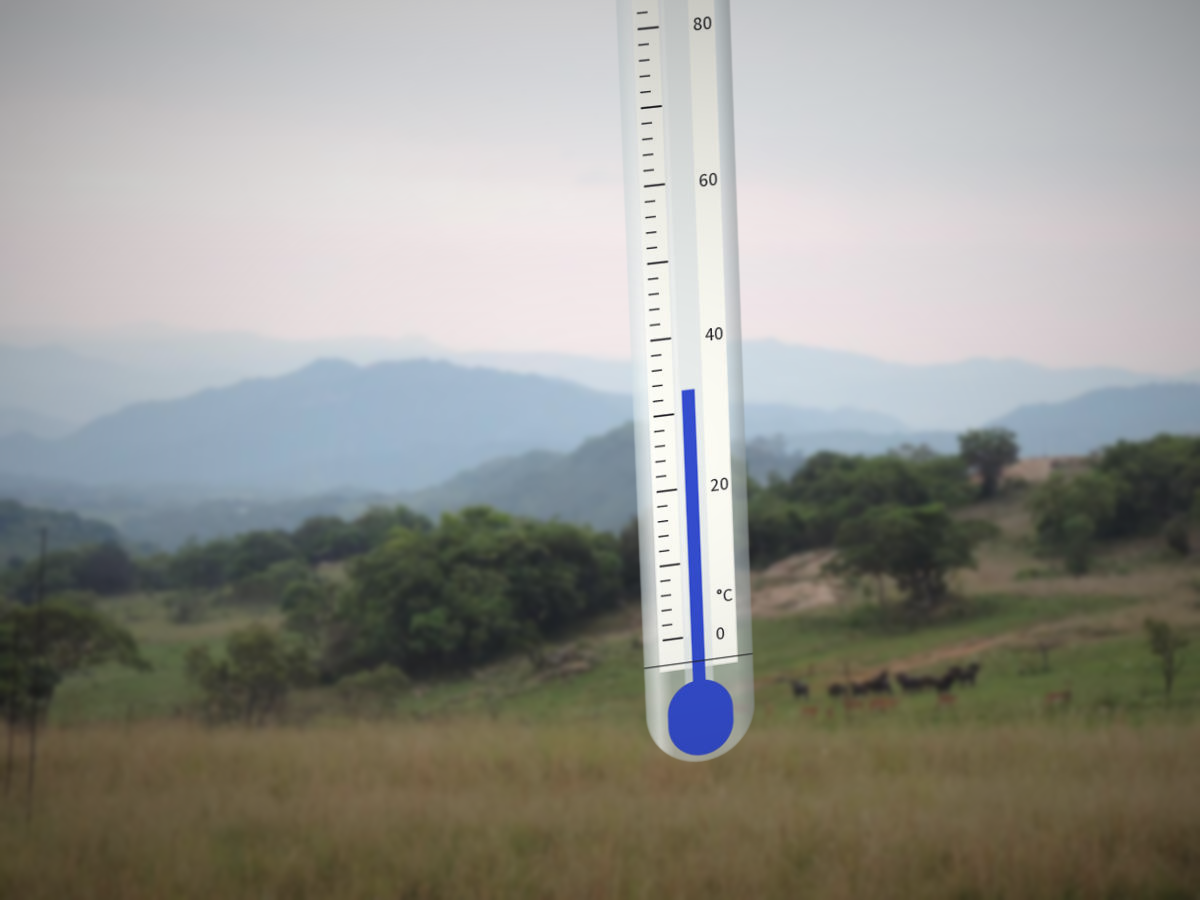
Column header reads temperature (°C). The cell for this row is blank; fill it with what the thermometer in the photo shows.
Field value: 33 °C
